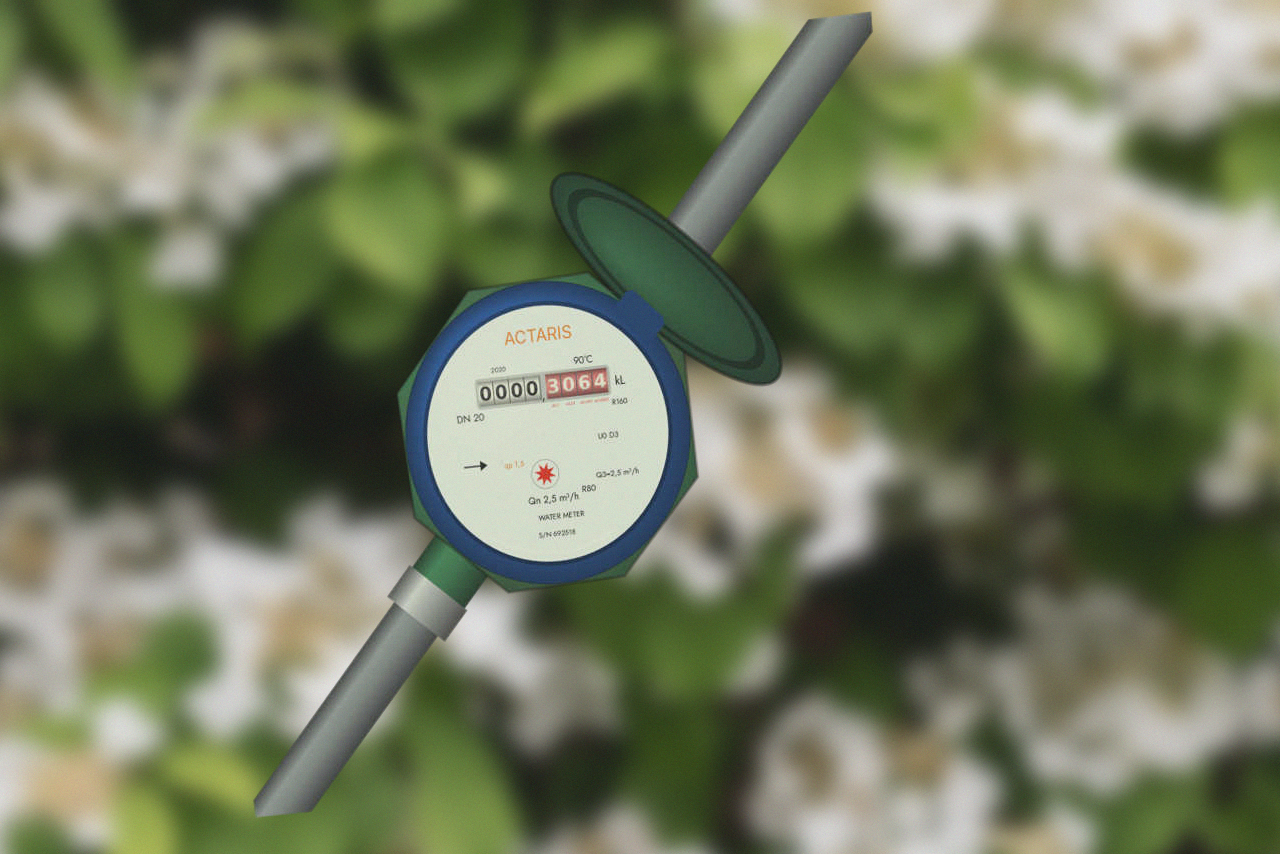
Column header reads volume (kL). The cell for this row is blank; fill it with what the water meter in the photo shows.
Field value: 0.3064 kL
